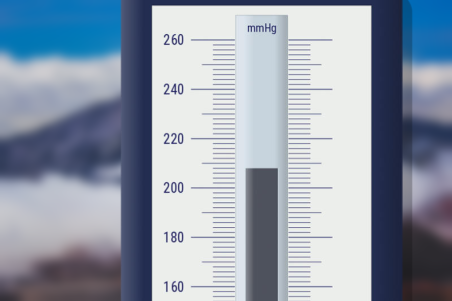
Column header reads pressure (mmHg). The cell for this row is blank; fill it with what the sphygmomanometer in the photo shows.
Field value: 208 mmHg
